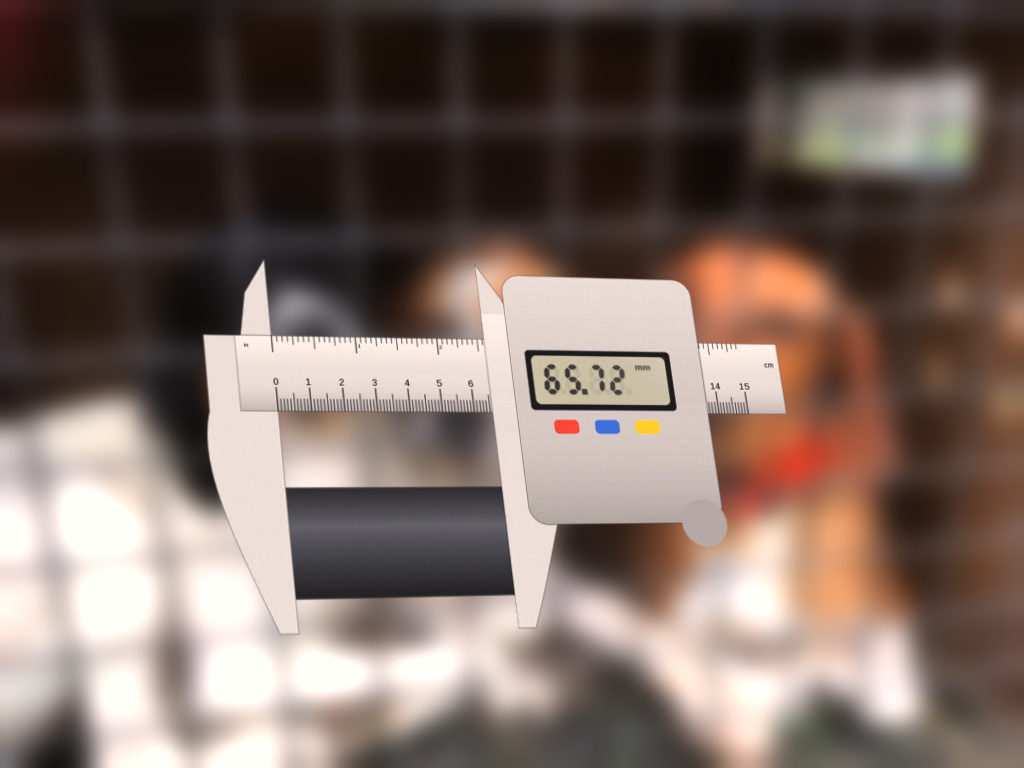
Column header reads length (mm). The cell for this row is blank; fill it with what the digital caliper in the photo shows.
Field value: 65.72 mm
